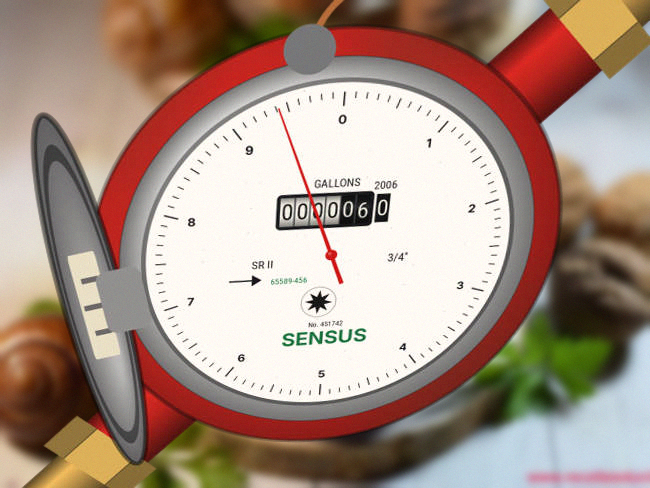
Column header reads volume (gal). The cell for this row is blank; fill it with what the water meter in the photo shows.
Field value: 59.4 gal
